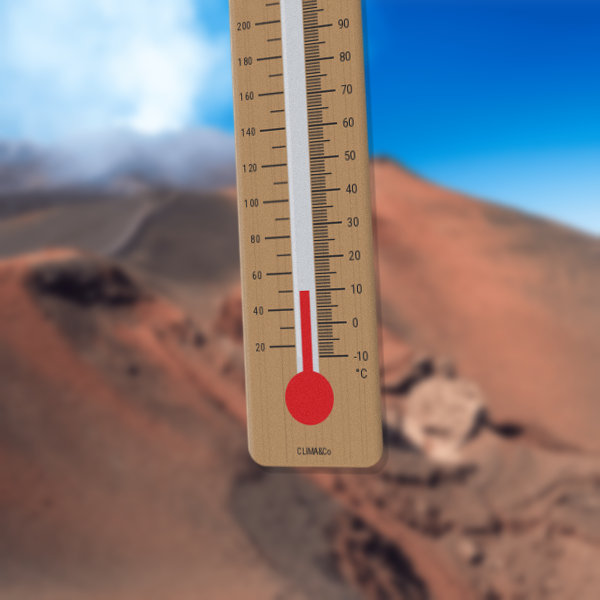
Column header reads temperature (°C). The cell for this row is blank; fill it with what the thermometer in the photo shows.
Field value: 10 °C
